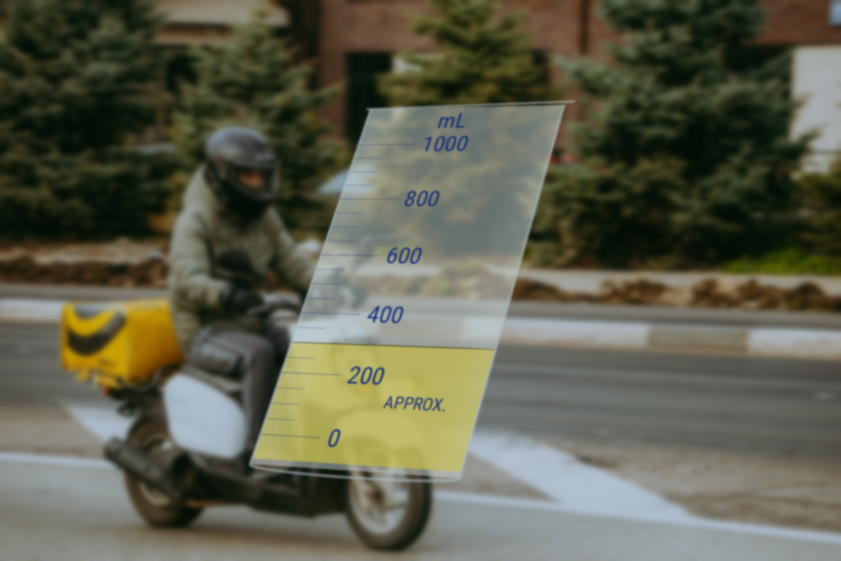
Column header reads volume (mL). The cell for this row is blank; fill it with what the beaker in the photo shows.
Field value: 300 mL
